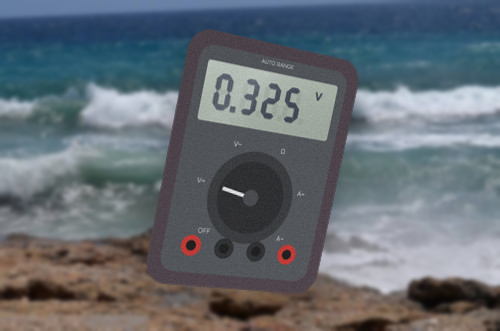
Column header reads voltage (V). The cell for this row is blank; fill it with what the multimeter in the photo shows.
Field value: 0.325 V
